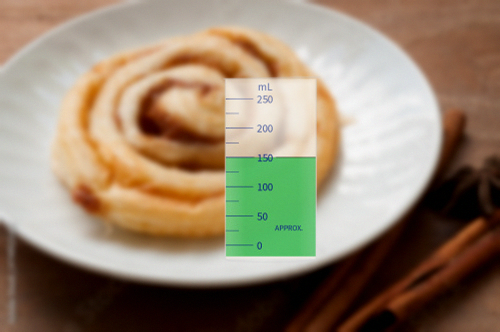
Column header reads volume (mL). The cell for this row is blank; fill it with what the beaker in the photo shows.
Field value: 150 mL
